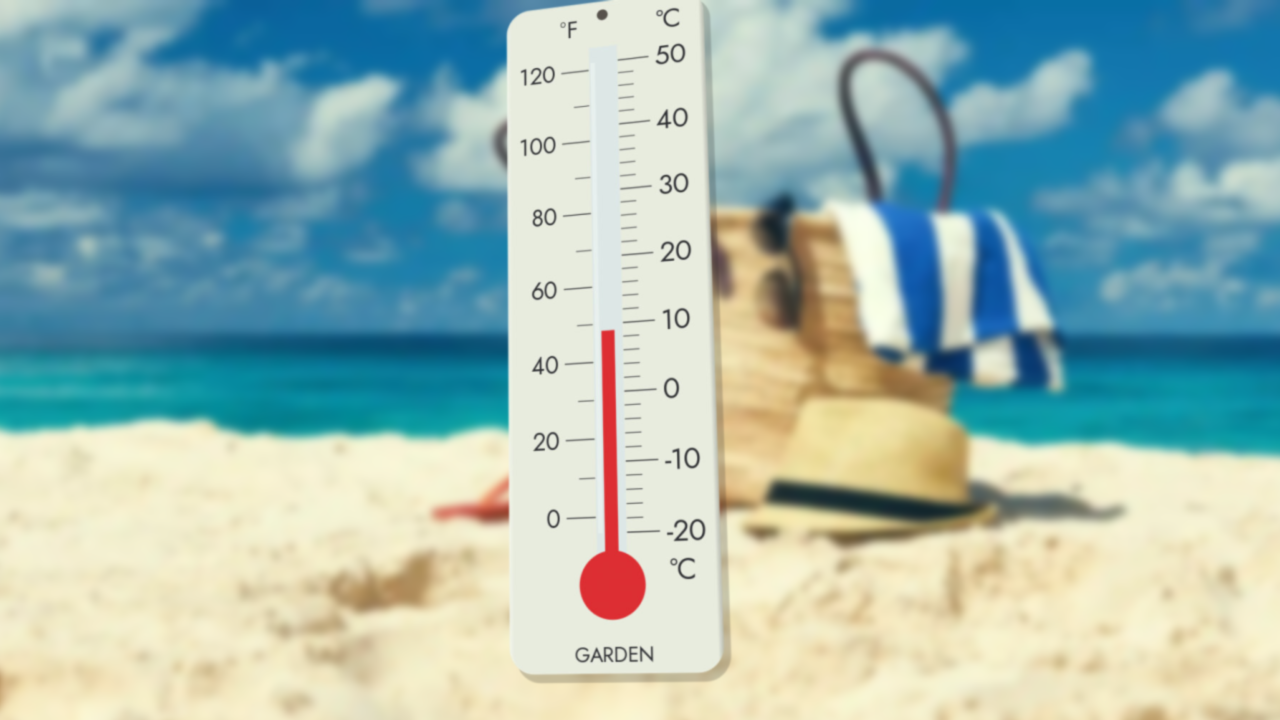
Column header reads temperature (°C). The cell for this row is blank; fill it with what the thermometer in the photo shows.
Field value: 9 °C
